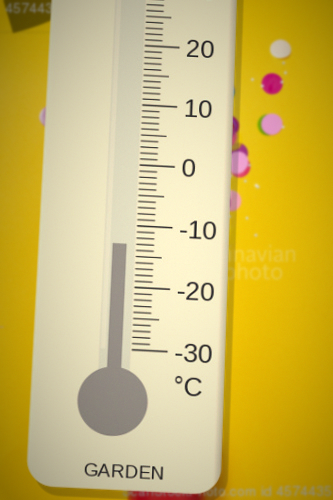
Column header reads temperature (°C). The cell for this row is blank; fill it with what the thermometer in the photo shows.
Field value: -13 °C
